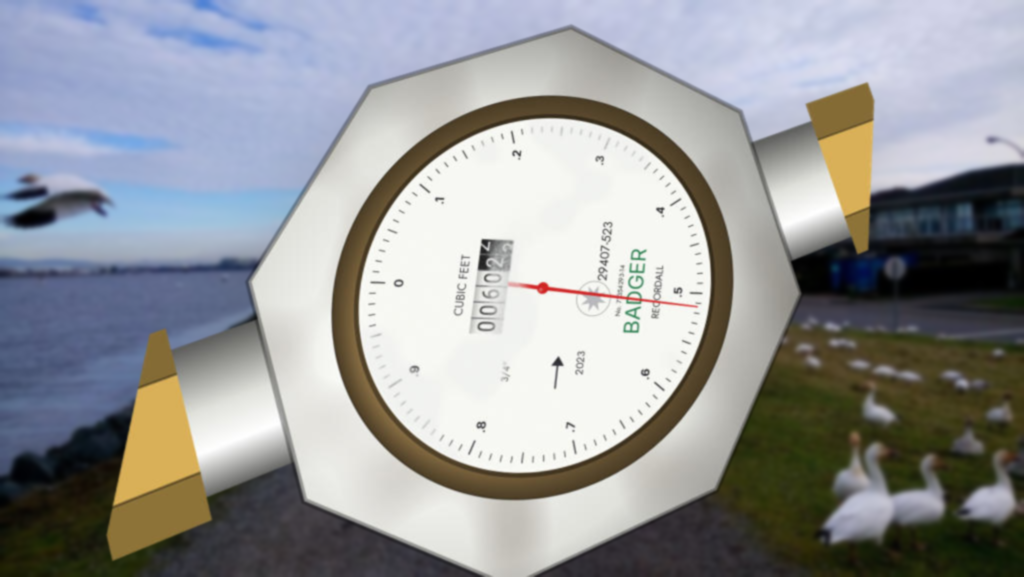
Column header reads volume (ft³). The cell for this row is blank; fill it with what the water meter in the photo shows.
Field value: 6022.51 ft³
